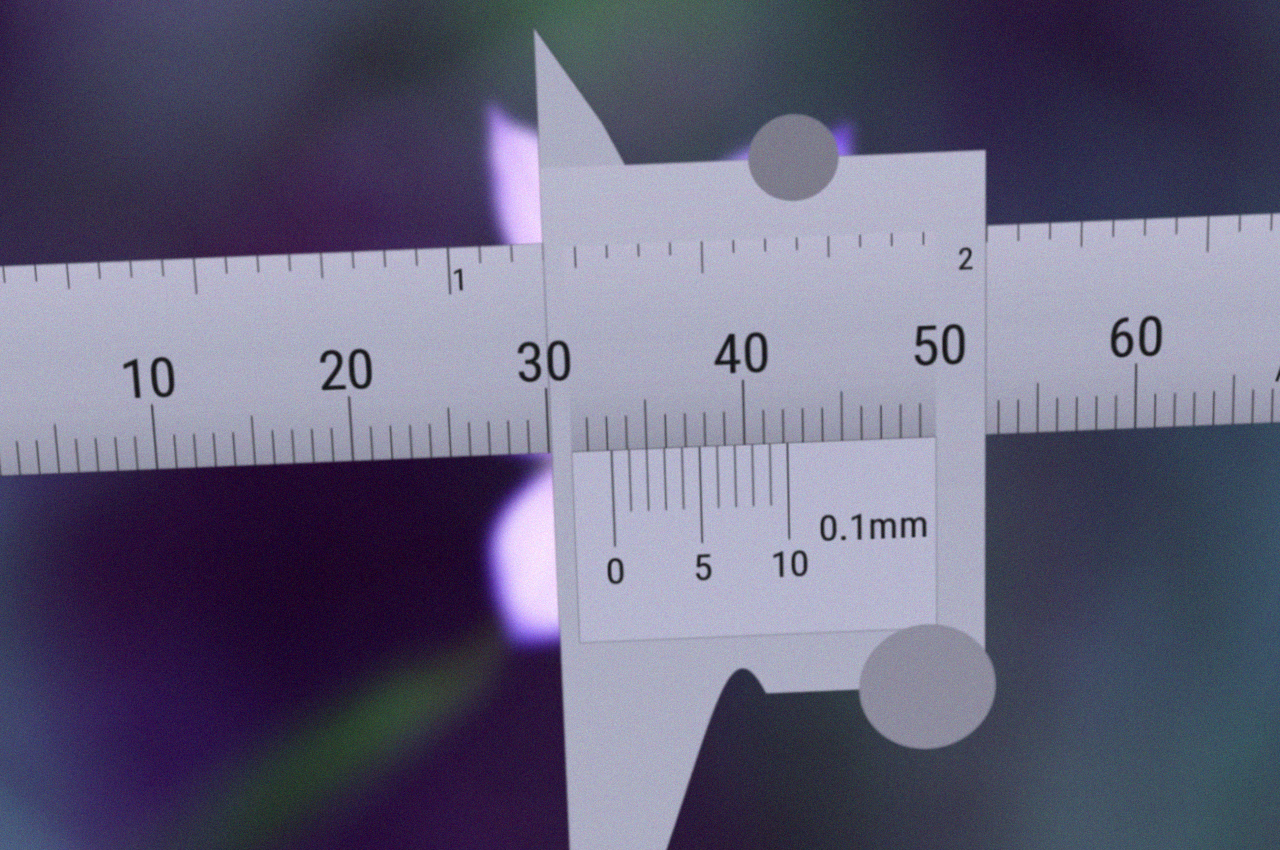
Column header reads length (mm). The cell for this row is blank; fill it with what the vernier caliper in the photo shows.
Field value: 33.2 mm
